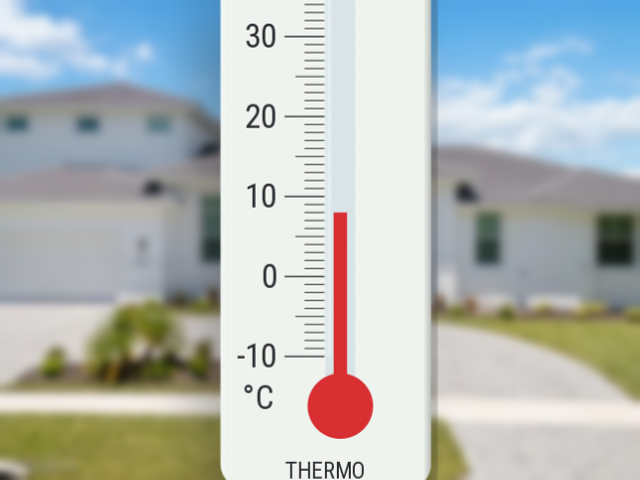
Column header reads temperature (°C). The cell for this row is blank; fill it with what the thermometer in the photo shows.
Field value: 8 °C
